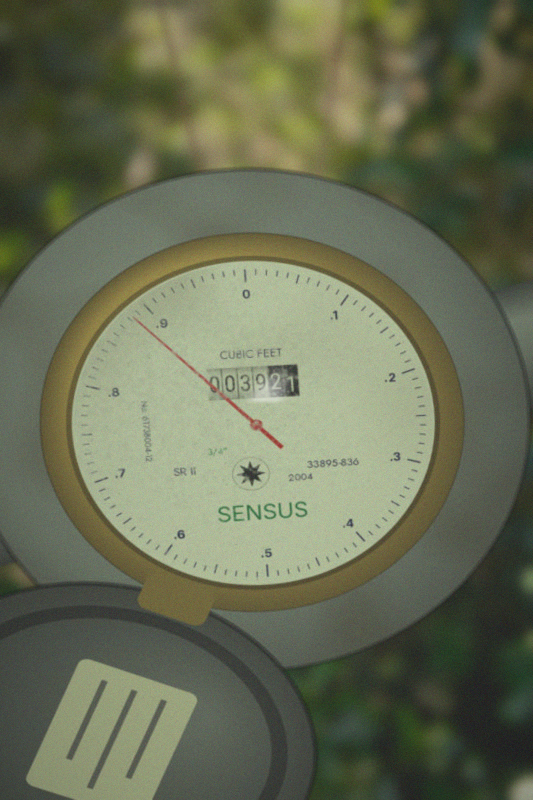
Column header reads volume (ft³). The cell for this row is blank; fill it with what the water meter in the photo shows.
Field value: 3920.88 ft³
